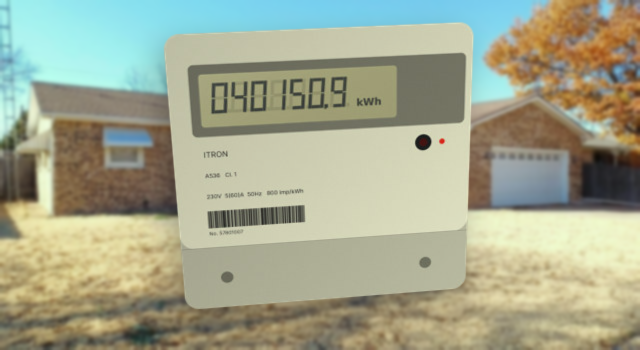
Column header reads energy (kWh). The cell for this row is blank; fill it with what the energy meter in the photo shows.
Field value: 40150.9 kWh
